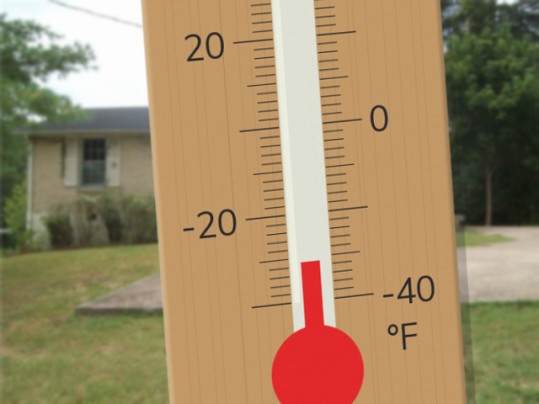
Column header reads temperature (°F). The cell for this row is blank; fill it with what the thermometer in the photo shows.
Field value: -31 °F
